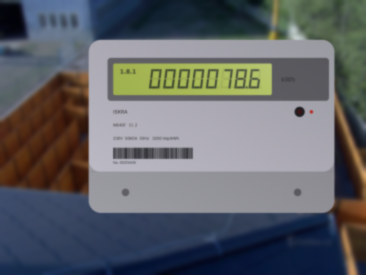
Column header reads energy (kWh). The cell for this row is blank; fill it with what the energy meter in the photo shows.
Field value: 78.6 kWh
